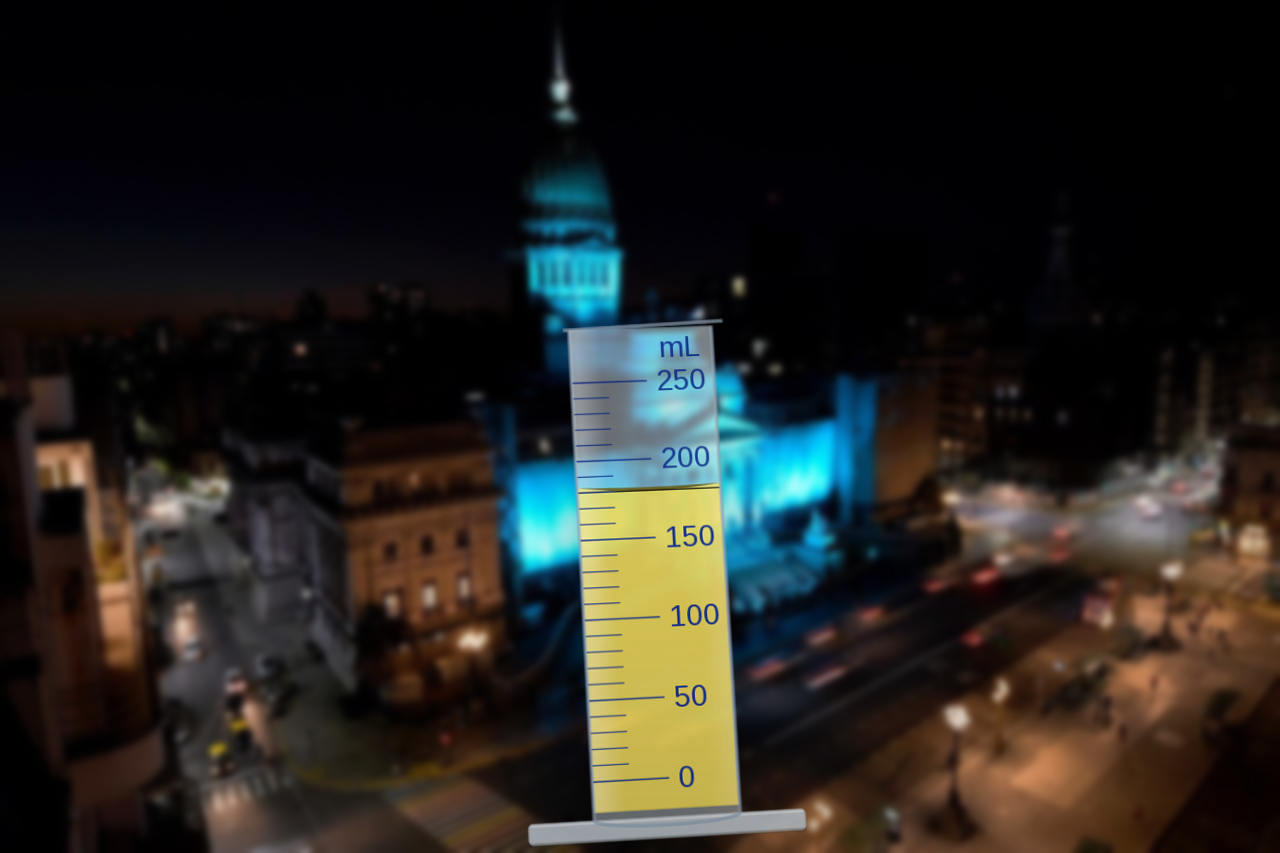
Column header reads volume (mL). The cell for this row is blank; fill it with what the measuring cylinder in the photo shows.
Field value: 180 mL
